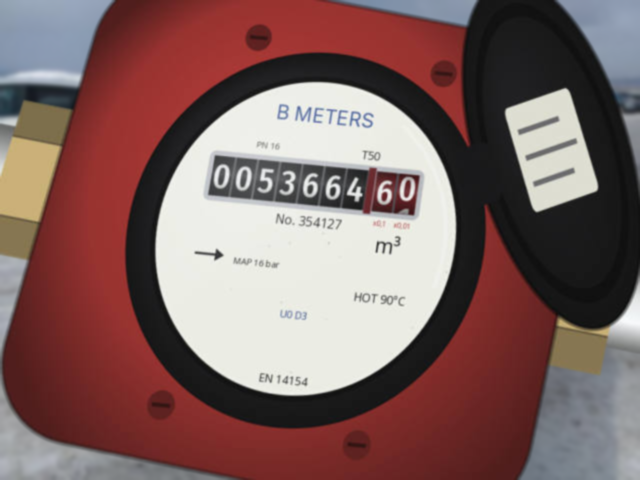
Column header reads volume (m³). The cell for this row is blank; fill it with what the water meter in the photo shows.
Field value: 53664.60 m³
